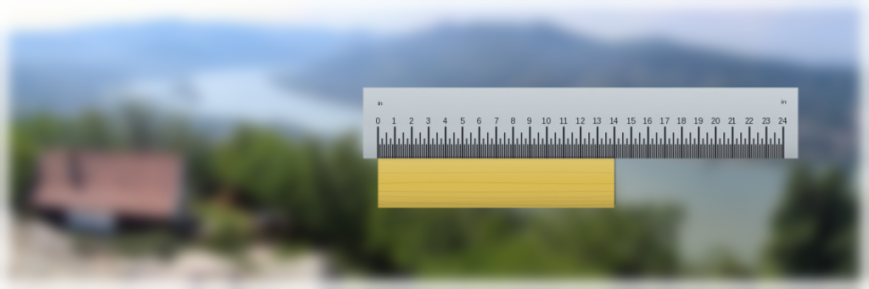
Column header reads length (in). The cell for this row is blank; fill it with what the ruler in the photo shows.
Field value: 14 in
